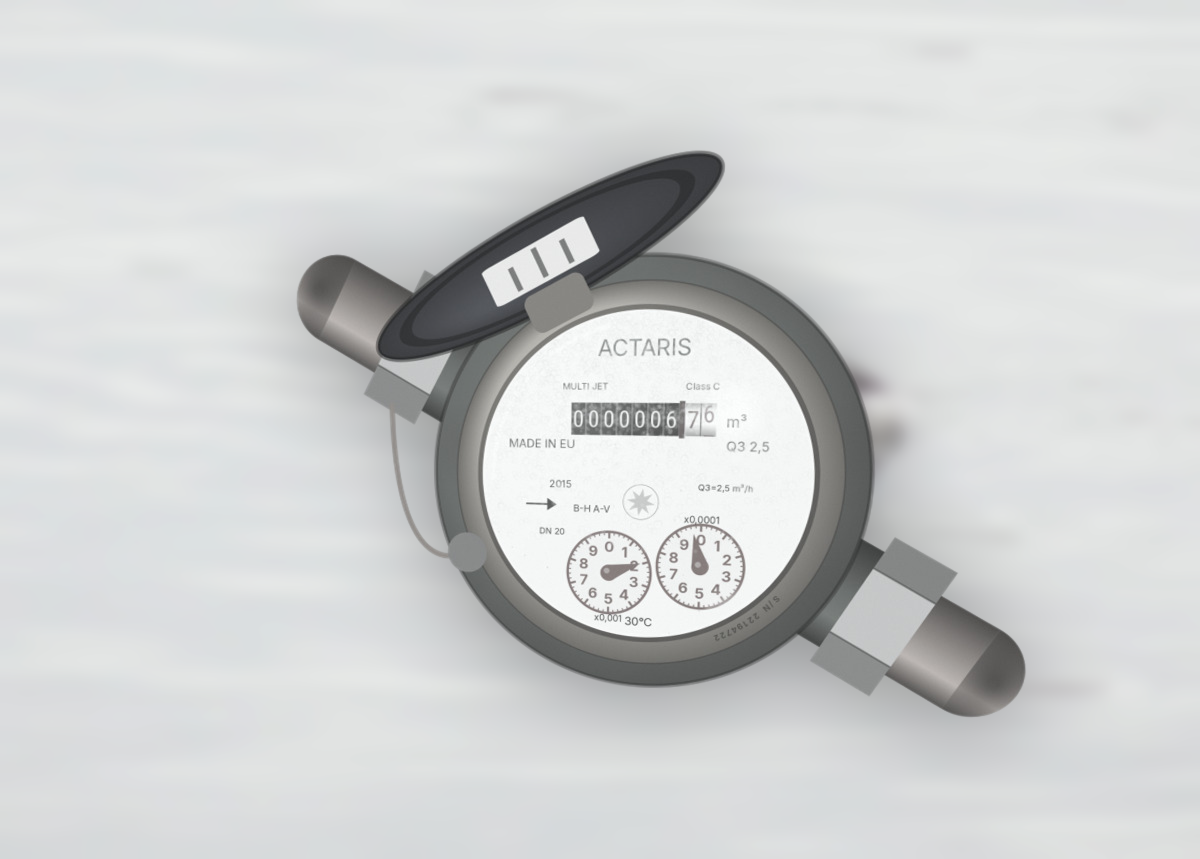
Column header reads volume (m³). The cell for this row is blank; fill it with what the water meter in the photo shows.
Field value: 6.7619 m³
